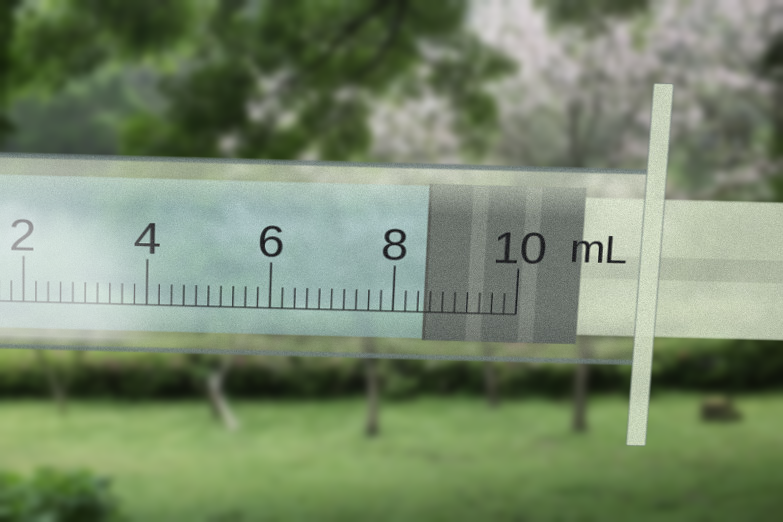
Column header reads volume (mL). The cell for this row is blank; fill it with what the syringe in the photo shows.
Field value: 8.5 mL
